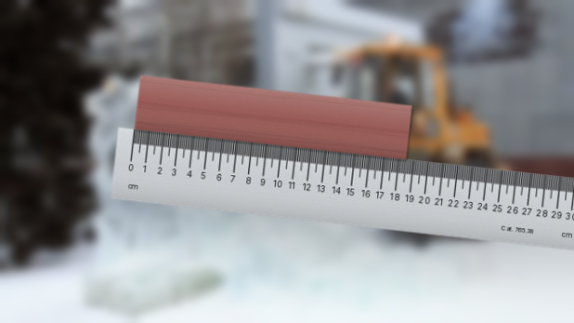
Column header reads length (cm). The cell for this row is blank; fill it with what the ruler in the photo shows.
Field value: 18.5 cm
